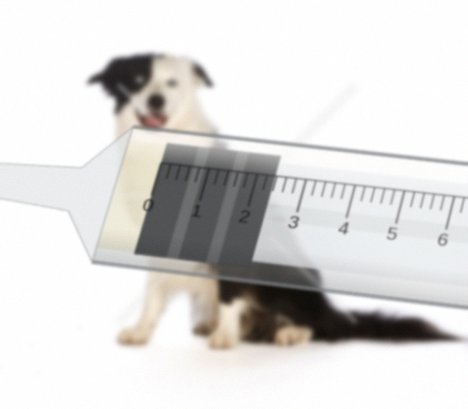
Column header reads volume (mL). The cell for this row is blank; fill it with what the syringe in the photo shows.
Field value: 0 mL
